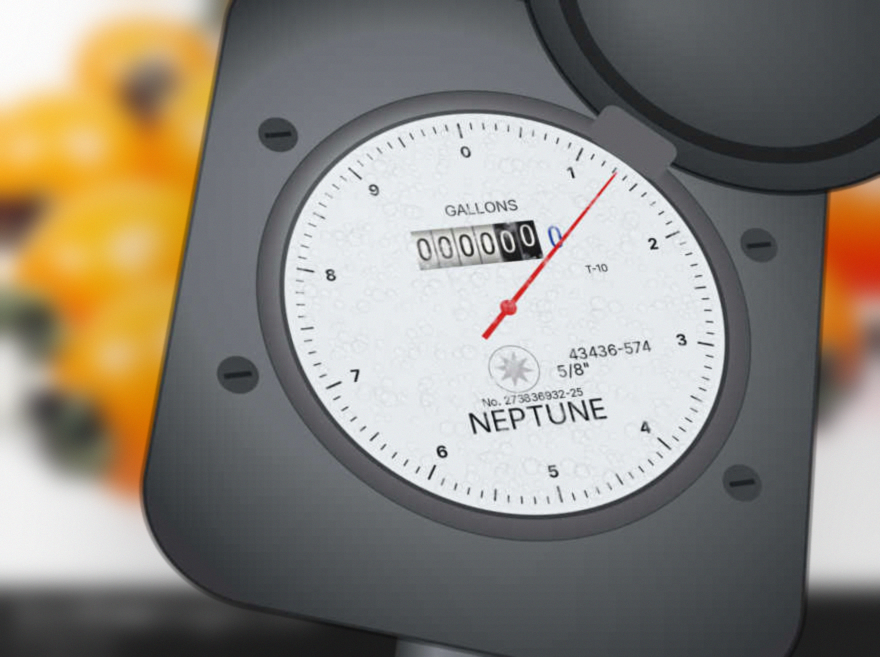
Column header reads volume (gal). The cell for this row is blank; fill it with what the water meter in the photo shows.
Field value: 1.3 gal
